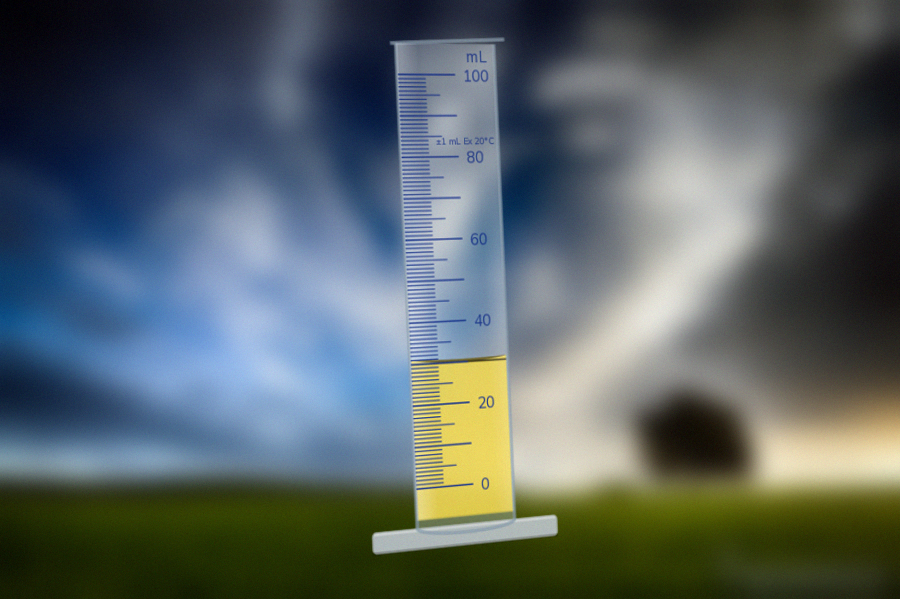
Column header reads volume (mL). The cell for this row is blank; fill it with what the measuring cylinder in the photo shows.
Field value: 30 mL
